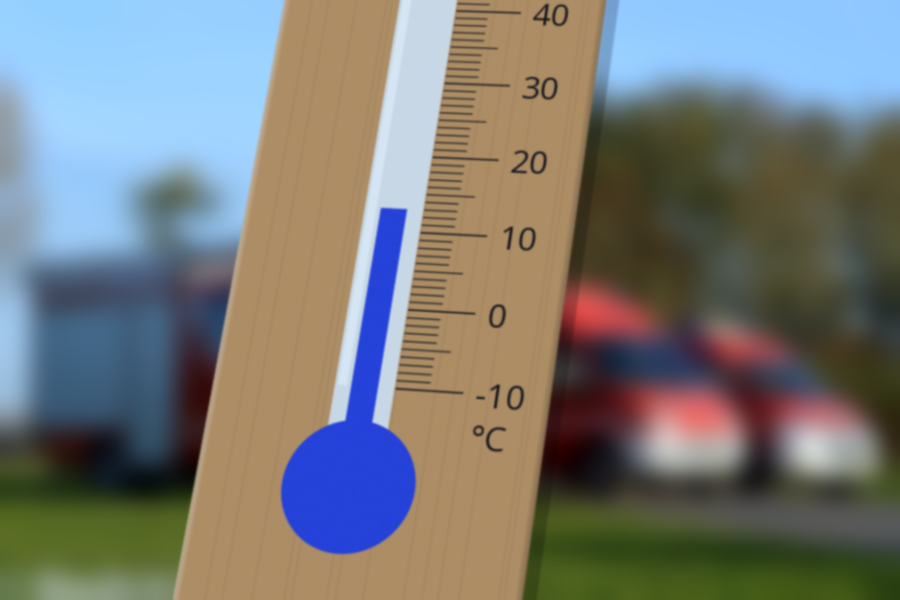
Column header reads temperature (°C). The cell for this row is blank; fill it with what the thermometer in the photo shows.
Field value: 13 °C
